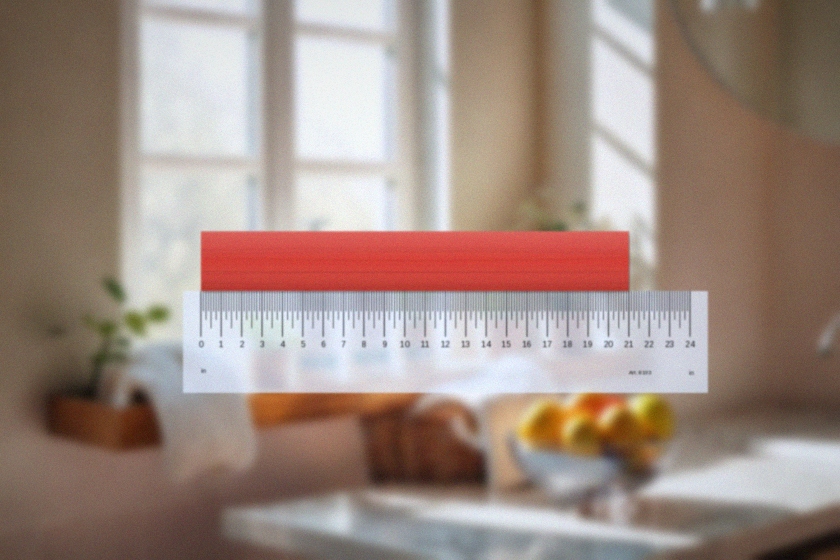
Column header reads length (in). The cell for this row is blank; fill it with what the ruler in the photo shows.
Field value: 21 in
